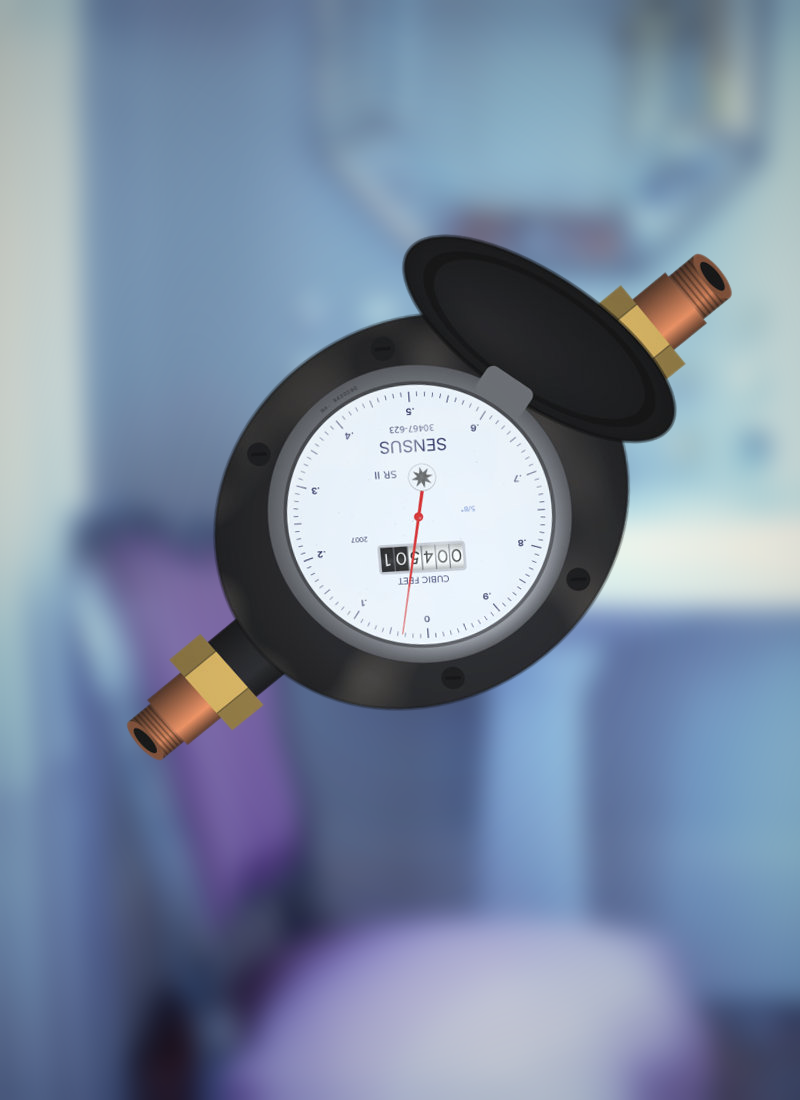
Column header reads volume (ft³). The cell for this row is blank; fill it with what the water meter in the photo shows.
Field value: 4501.03 ft³
